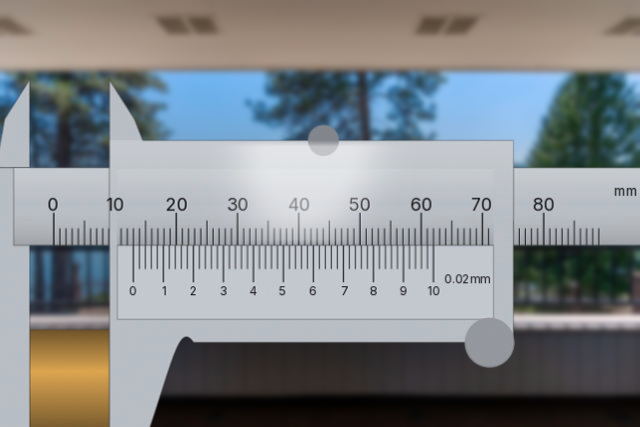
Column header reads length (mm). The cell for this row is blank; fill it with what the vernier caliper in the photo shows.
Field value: 13.0 mm
